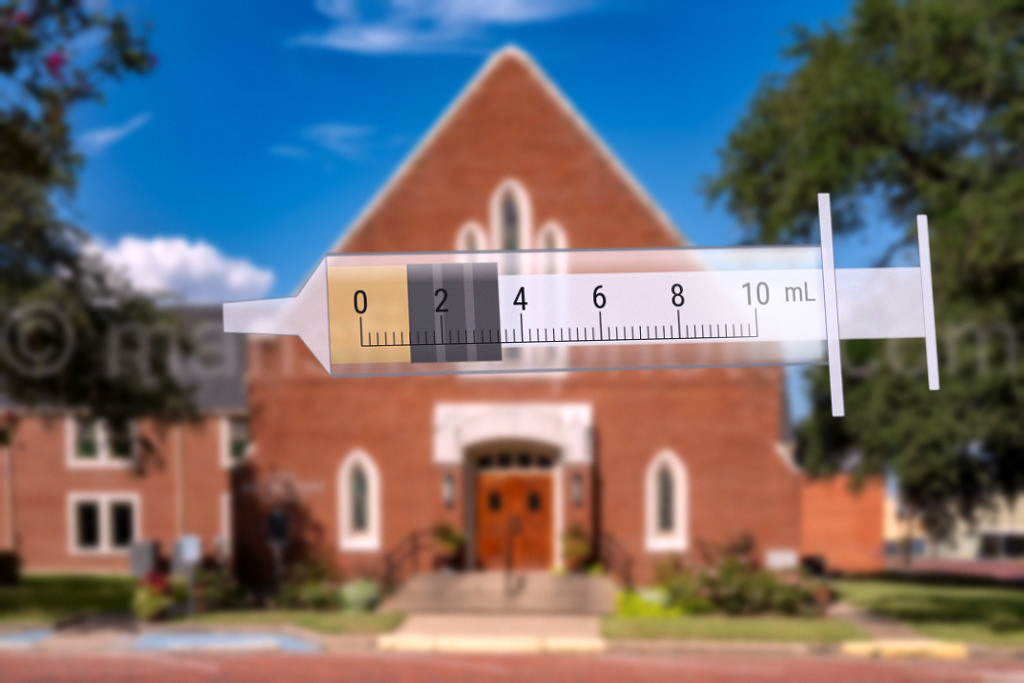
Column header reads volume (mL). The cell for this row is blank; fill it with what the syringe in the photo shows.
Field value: 1.2 mL
